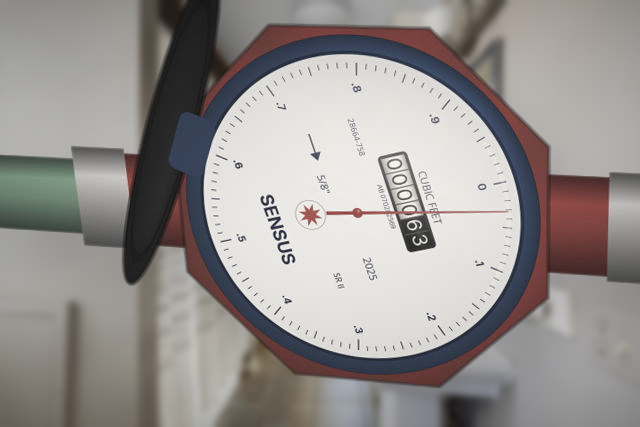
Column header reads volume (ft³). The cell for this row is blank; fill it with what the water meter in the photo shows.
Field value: 63.03 ft³
